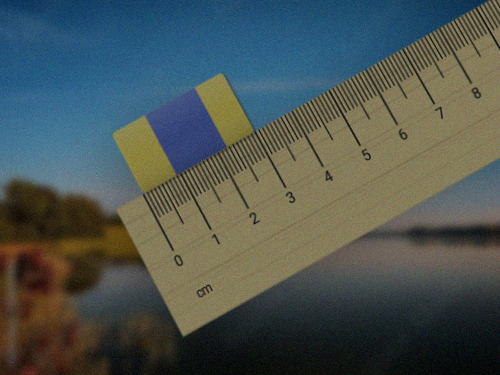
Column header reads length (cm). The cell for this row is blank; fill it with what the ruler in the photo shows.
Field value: 3 cm
